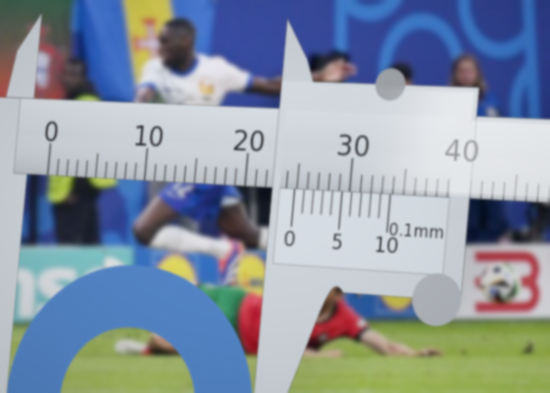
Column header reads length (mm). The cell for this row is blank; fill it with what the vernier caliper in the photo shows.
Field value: 24.8 mm
